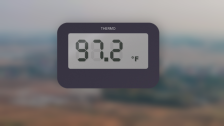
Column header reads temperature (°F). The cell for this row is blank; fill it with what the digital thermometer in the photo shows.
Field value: 97.2 °F
